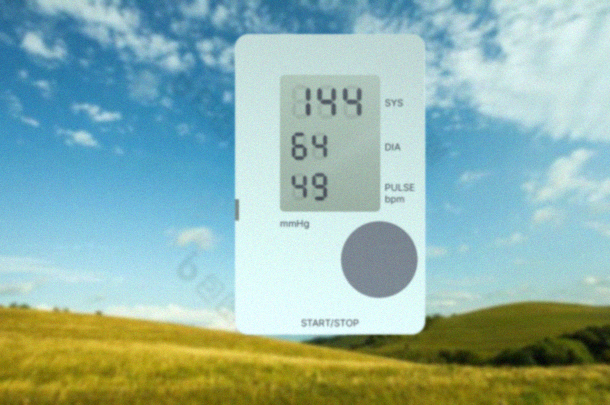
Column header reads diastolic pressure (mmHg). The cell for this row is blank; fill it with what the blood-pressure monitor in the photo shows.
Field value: 64 mmHg
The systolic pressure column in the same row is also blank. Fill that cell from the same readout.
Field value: 144 mmHg
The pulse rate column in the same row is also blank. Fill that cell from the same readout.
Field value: 49 bpm
